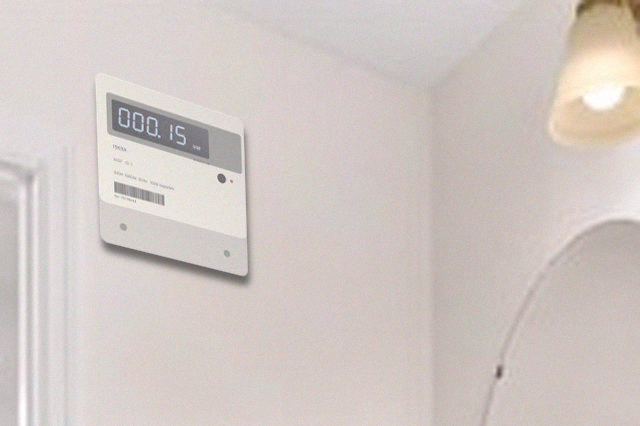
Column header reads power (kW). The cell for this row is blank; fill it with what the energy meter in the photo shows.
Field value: 0.15 kW
